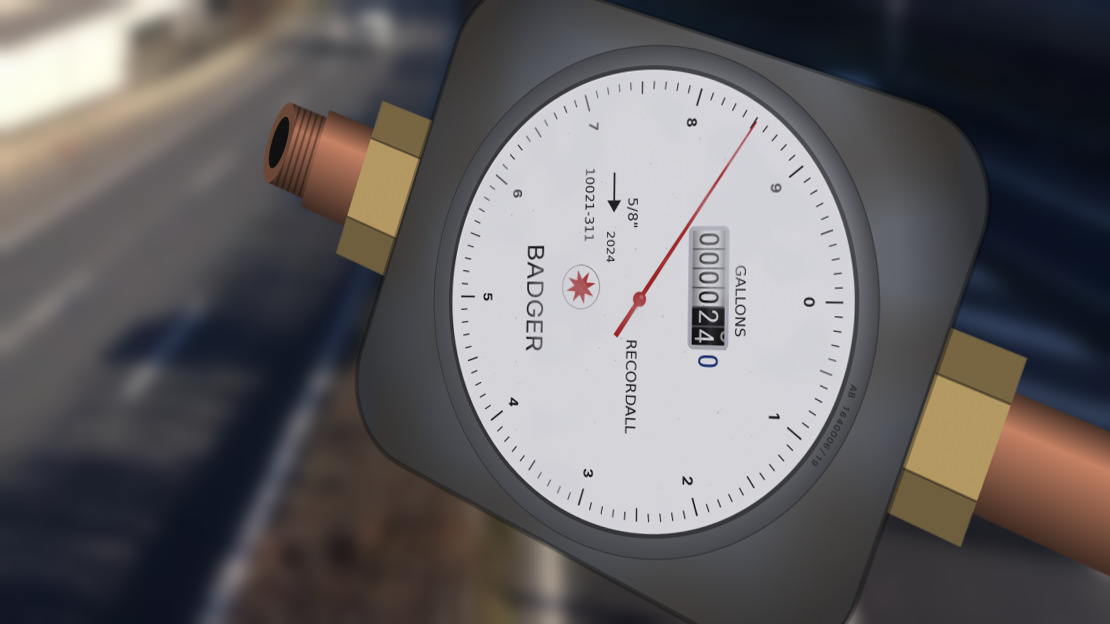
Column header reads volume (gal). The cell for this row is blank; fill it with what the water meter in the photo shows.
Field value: 238.5 gal
